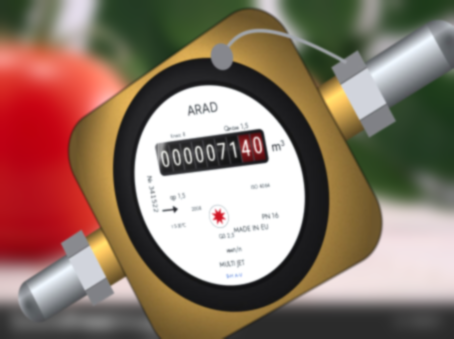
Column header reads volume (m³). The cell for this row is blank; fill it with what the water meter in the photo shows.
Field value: 71.40 m³
